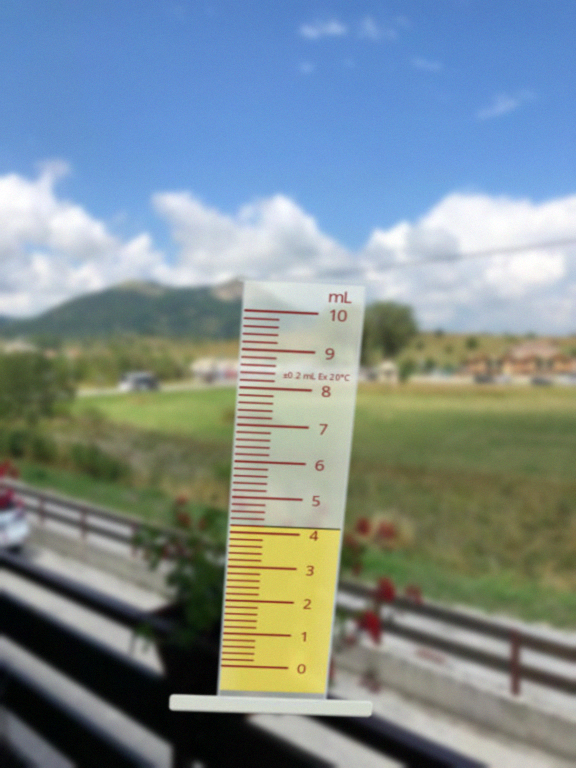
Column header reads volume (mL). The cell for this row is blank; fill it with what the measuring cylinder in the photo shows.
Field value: 4.2 mL
